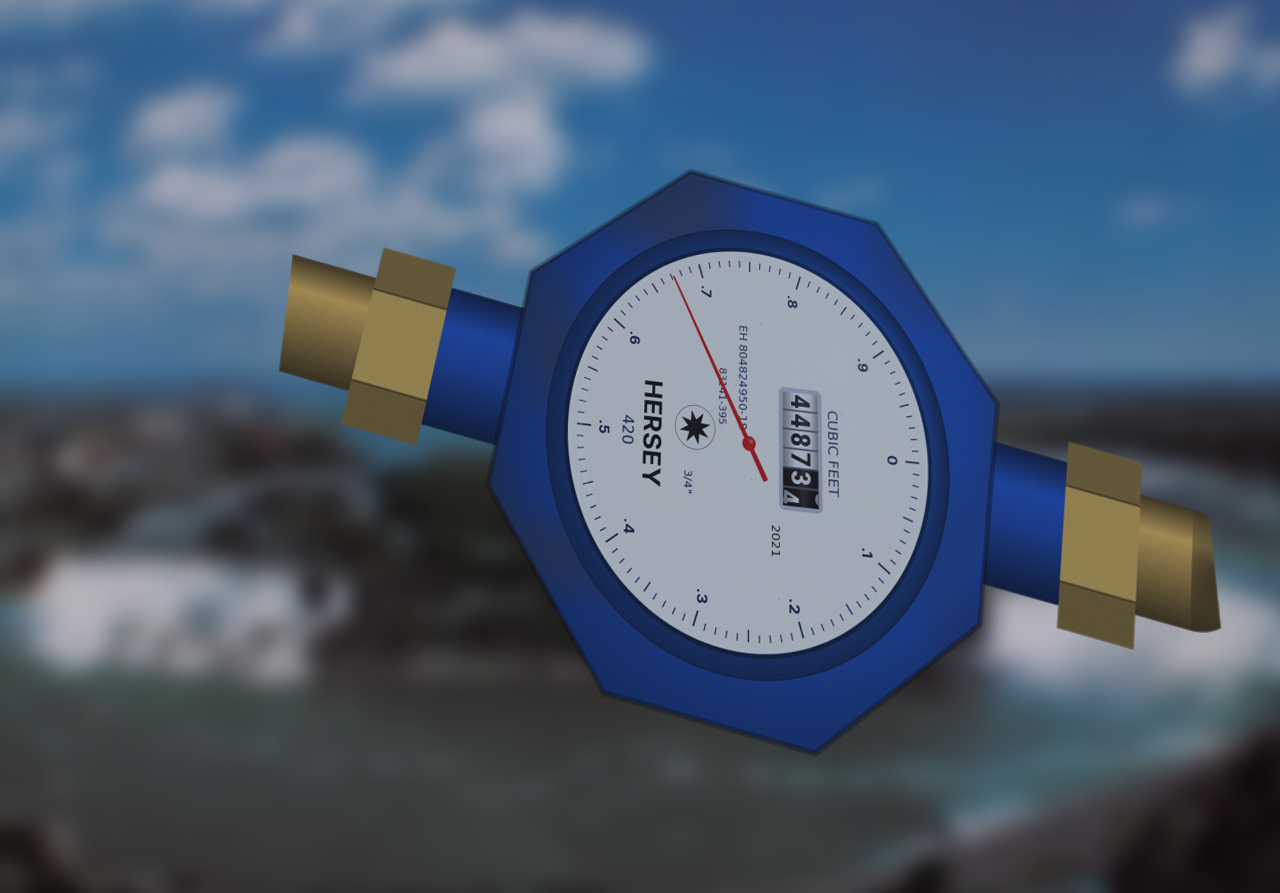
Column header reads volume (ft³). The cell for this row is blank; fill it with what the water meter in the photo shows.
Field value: 448733.67 ft³
